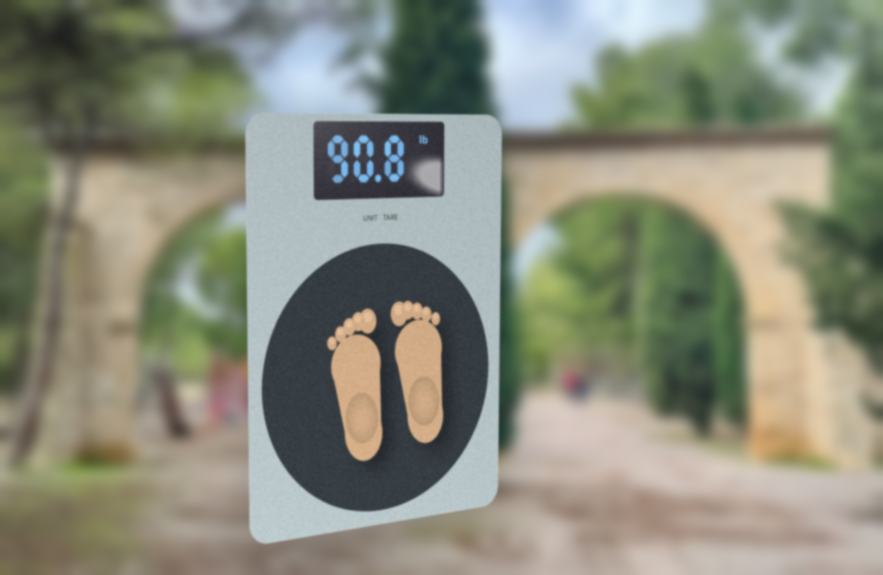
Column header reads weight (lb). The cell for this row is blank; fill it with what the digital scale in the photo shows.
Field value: 90.8 lb
